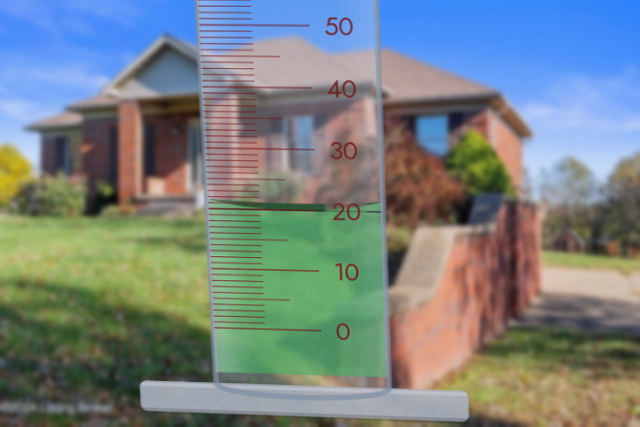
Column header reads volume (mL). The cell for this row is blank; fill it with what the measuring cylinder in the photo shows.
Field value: 20 mL
